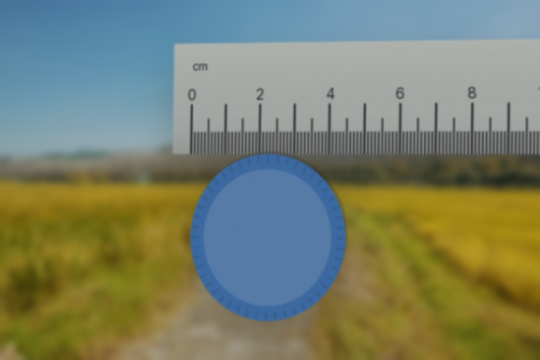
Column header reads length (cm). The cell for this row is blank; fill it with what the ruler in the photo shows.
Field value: 4.5 cm
